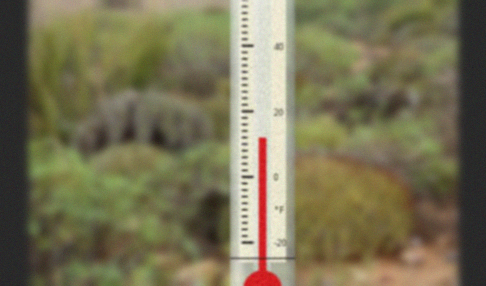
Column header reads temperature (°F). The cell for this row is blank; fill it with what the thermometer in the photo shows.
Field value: 12 °F
